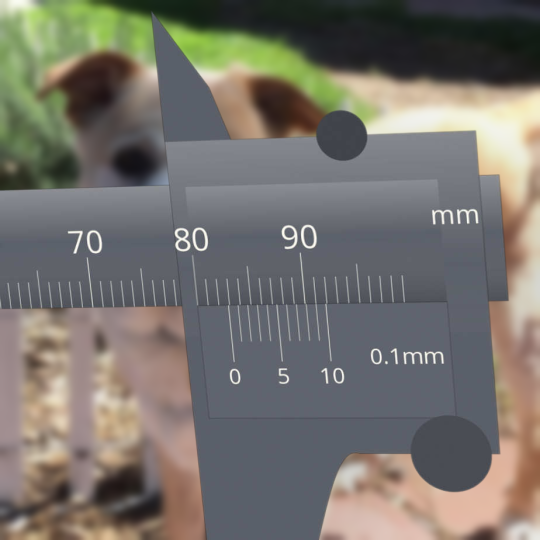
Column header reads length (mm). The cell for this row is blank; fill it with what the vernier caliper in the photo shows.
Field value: 82.9 mm
